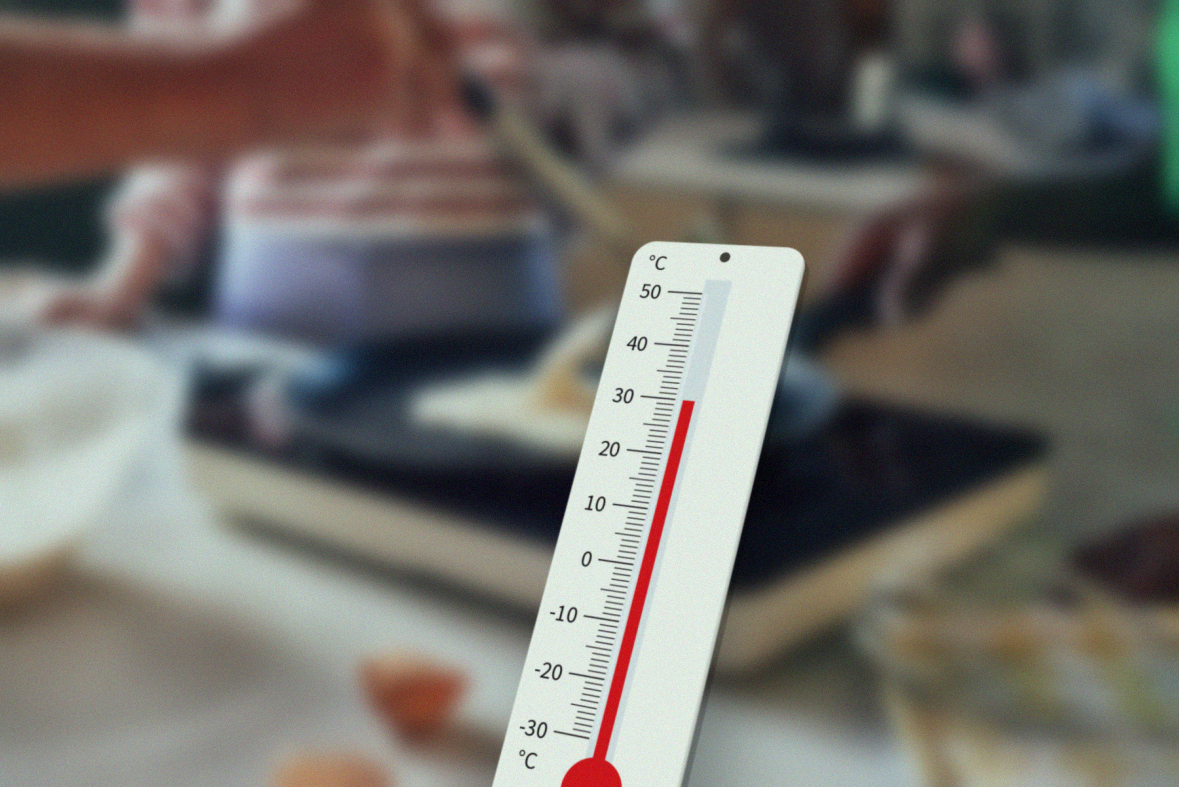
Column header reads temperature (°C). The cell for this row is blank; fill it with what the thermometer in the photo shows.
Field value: 30 °C
